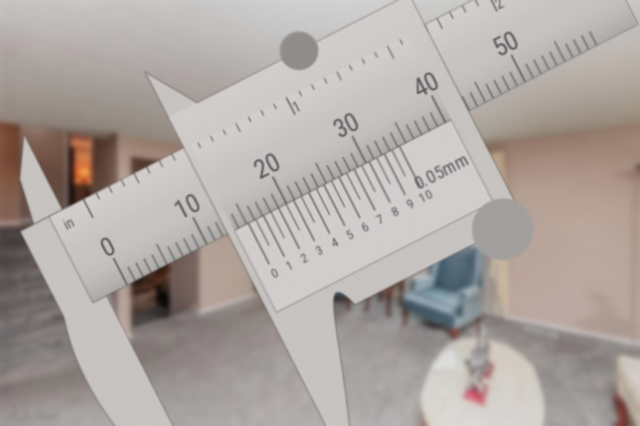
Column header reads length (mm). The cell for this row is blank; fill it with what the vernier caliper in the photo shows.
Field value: 15.2 mm
